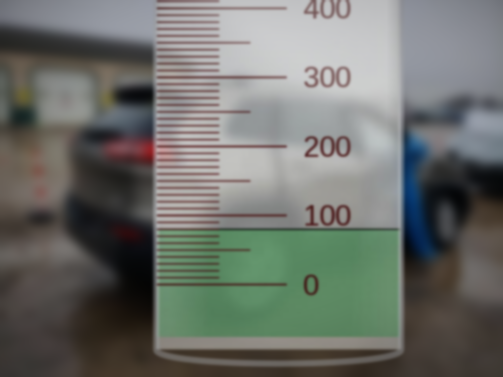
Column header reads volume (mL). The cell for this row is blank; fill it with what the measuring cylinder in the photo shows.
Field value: 80 mL
